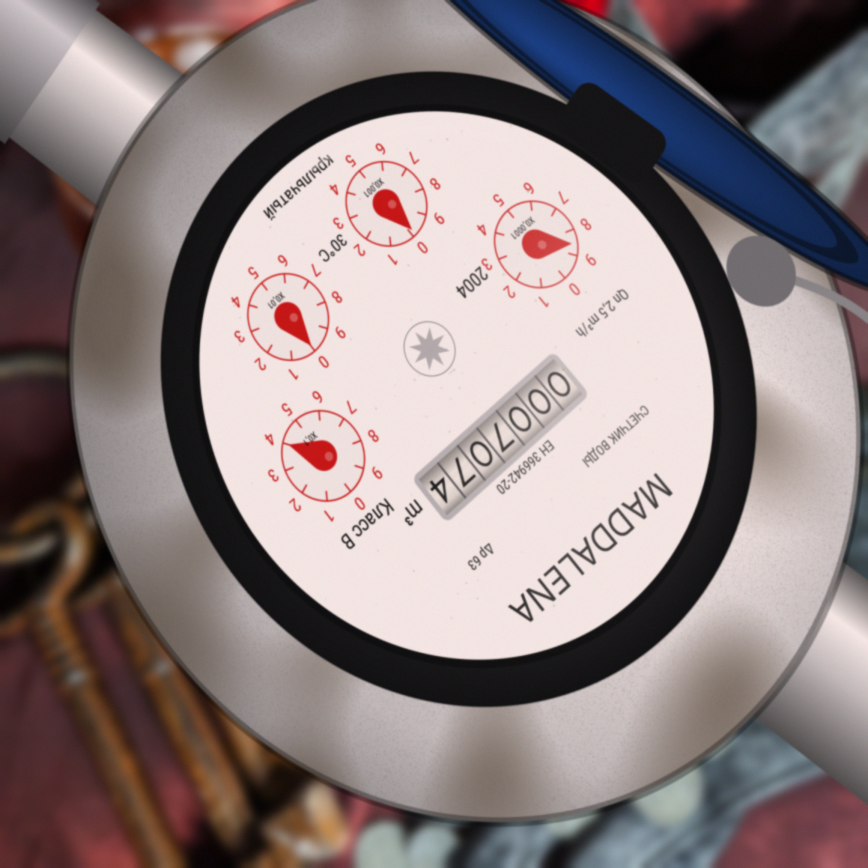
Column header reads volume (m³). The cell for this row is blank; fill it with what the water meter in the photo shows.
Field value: 7074.3998 m³
